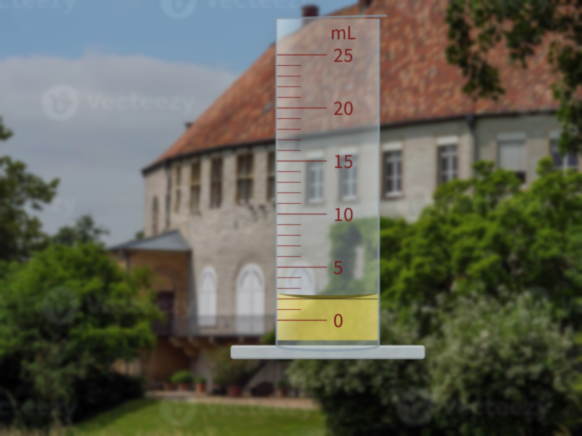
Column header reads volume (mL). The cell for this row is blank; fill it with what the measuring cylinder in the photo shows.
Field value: 2 mL
